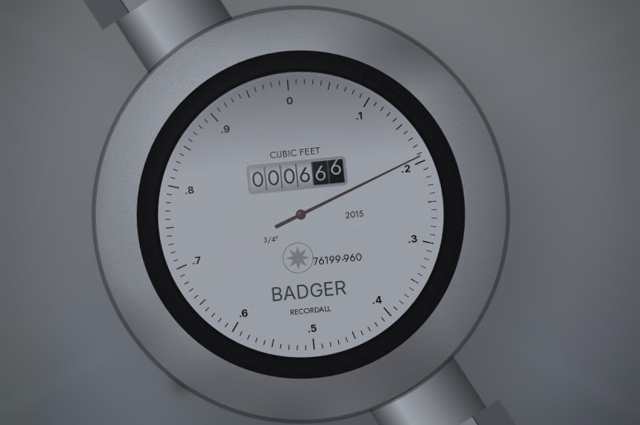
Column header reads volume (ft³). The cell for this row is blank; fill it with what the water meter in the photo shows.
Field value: 666.19 ft³
